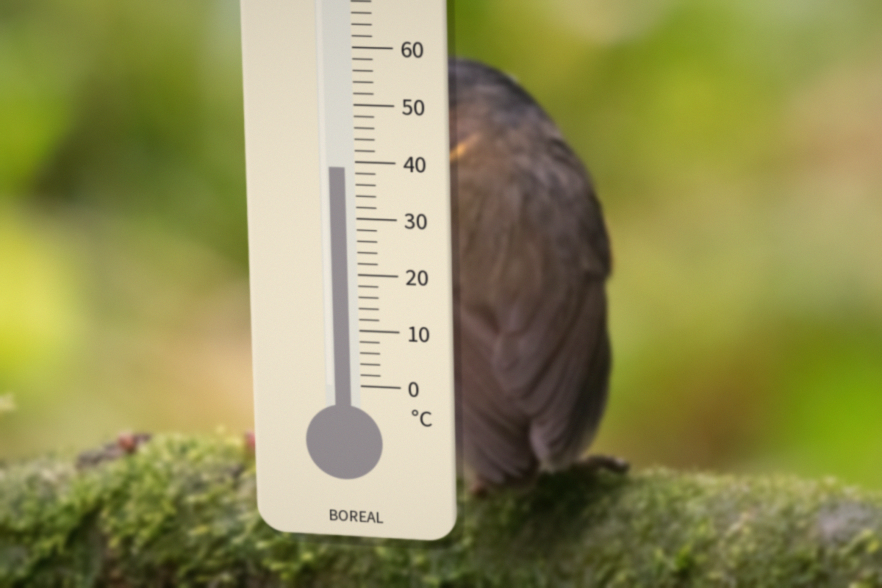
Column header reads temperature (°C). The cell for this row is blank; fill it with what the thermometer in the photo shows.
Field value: 39 °C
